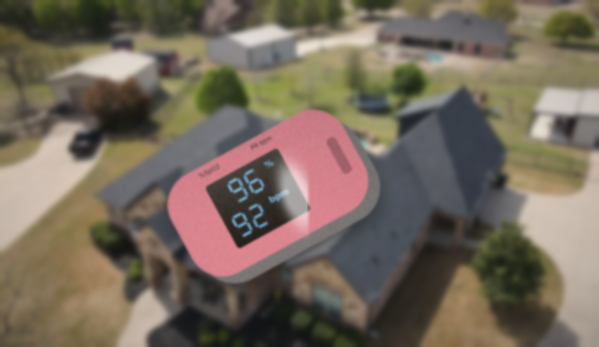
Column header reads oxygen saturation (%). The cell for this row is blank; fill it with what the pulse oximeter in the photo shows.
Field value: 96 %
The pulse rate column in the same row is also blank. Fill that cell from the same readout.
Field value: 92 bpm
